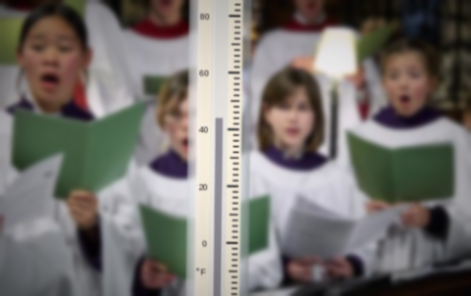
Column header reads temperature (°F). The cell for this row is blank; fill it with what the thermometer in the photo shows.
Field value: 44 °F
